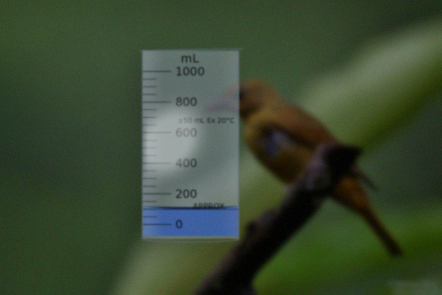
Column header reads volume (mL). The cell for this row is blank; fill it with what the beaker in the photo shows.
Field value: 100 mL
